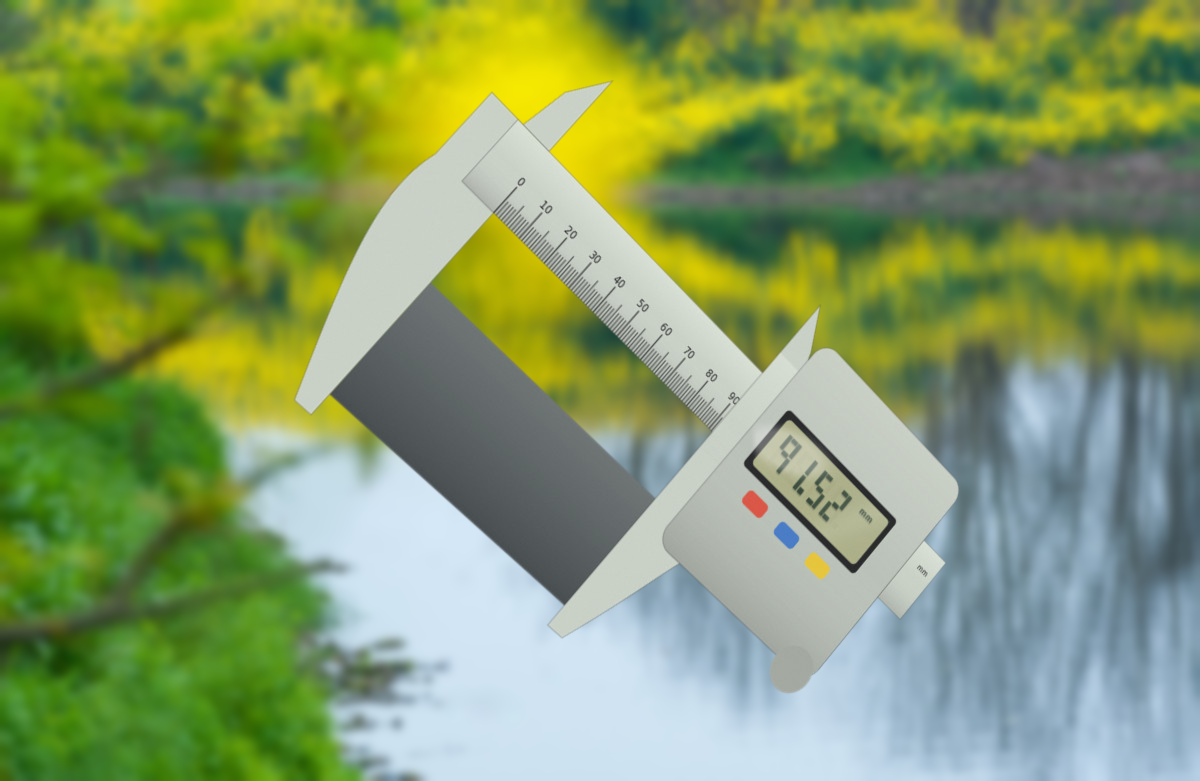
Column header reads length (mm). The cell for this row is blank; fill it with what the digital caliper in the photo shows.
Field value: 91.52 mm
